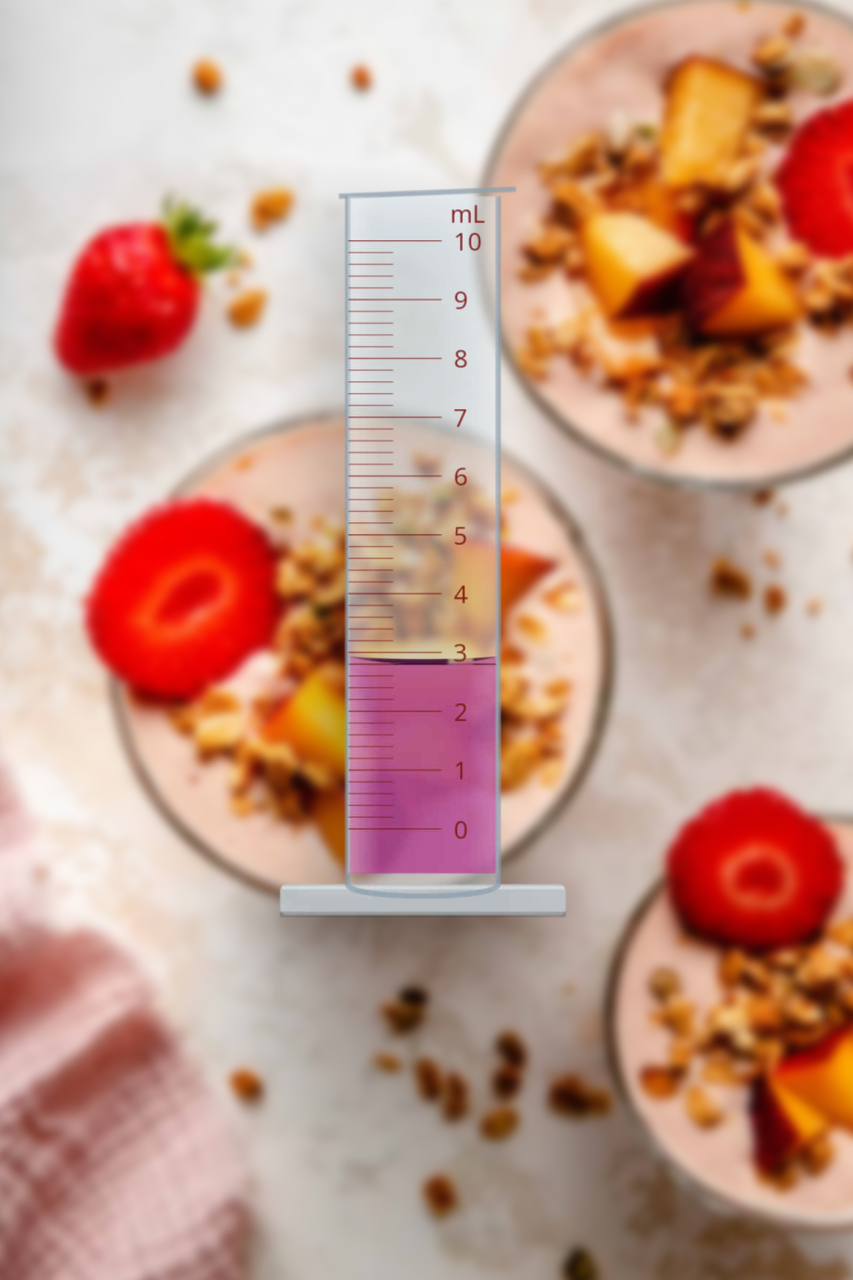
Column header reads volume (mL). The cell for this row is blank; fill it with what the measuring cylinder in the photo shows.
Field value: 2.8 mL
